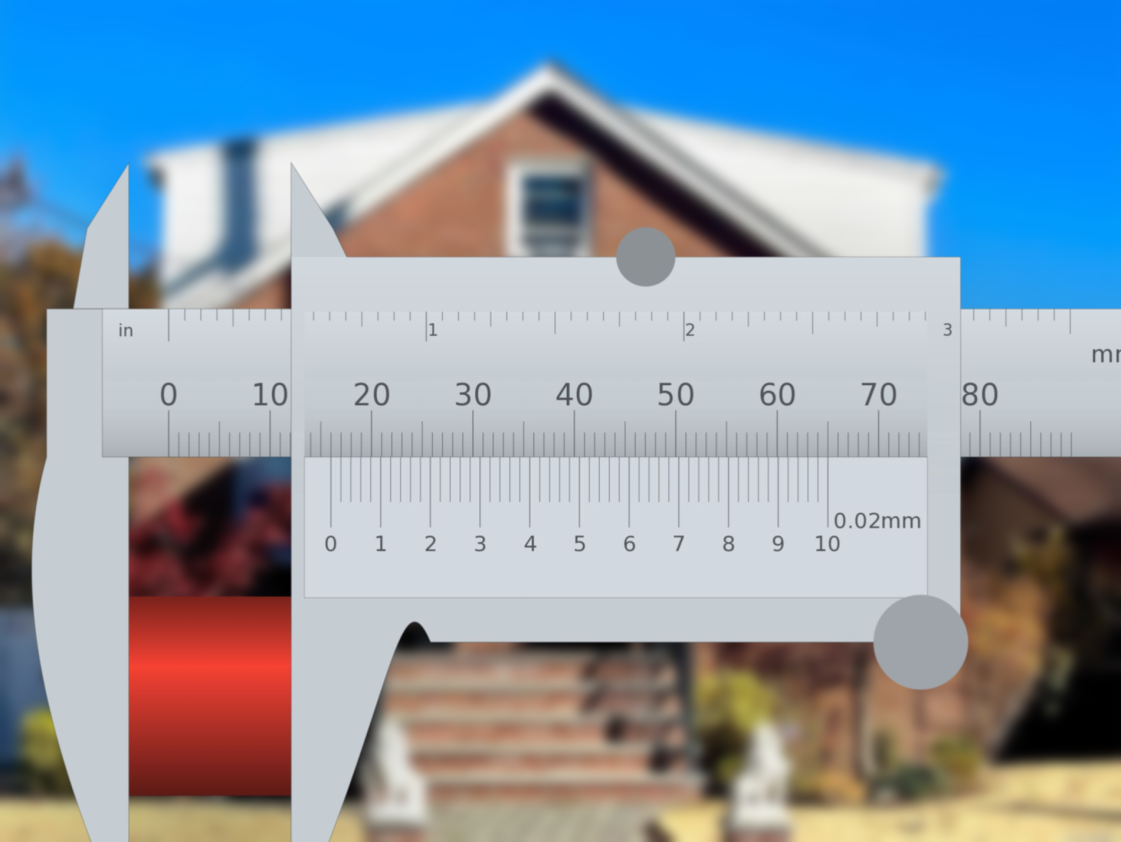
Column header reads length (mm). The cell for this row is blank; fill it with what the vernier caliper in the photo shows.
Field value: 16.0 mm
